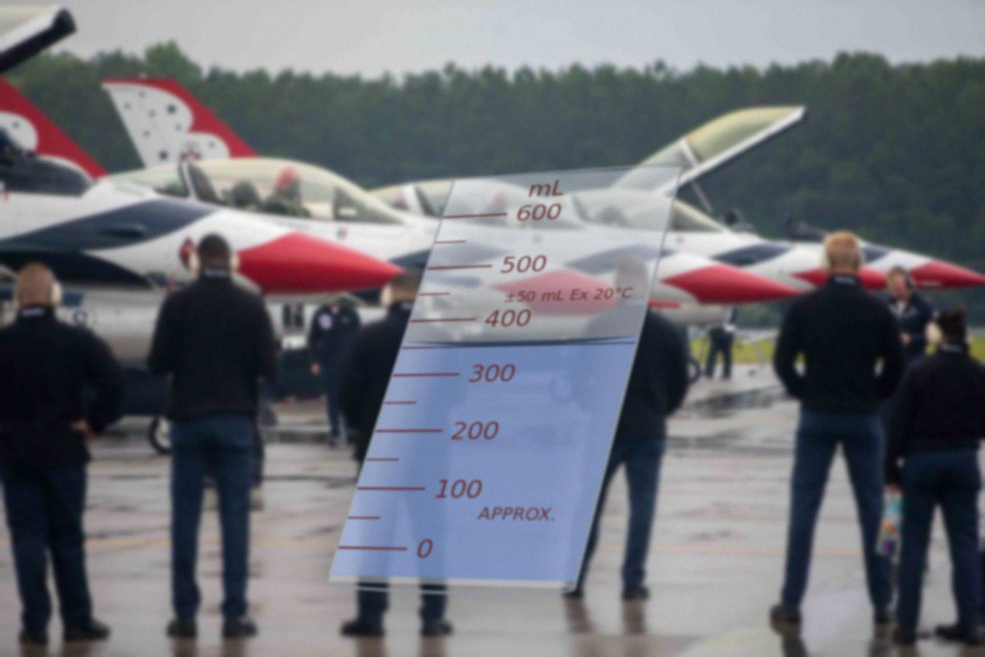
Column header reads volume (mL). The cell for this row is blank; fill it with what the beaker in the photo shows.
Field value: 350 mL
